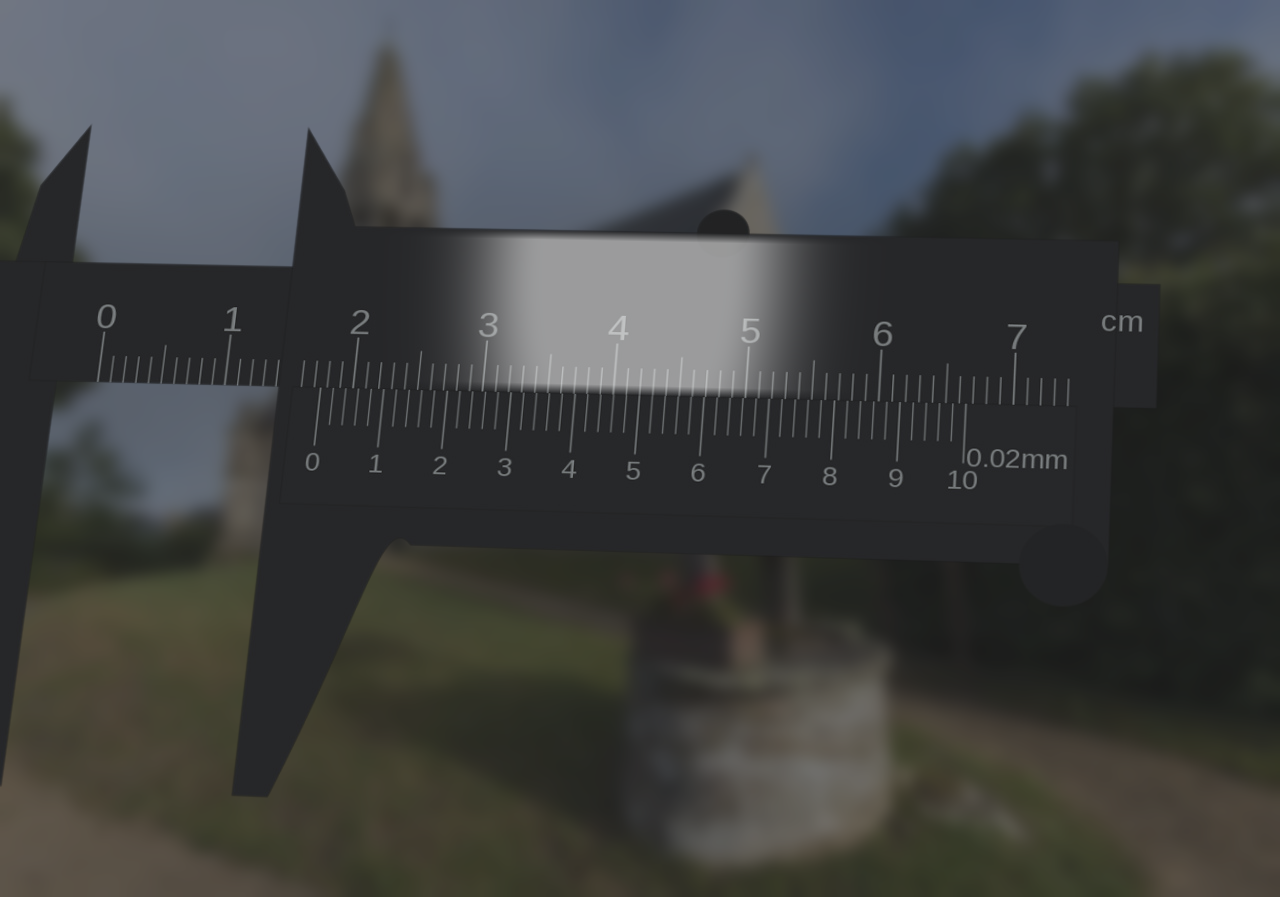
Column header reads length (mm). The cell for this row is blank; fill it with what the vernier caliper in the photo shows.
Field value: 17.5 mm
